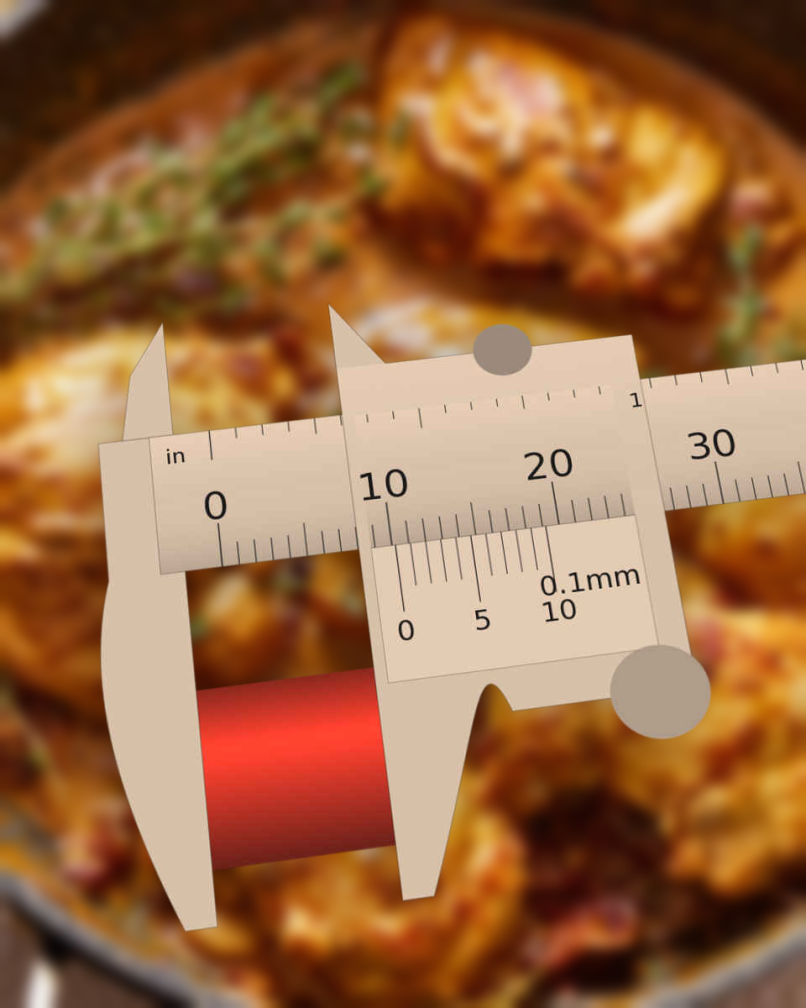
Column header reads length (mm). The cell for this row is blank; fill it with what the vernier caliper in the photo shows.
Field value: 10.2 mm
